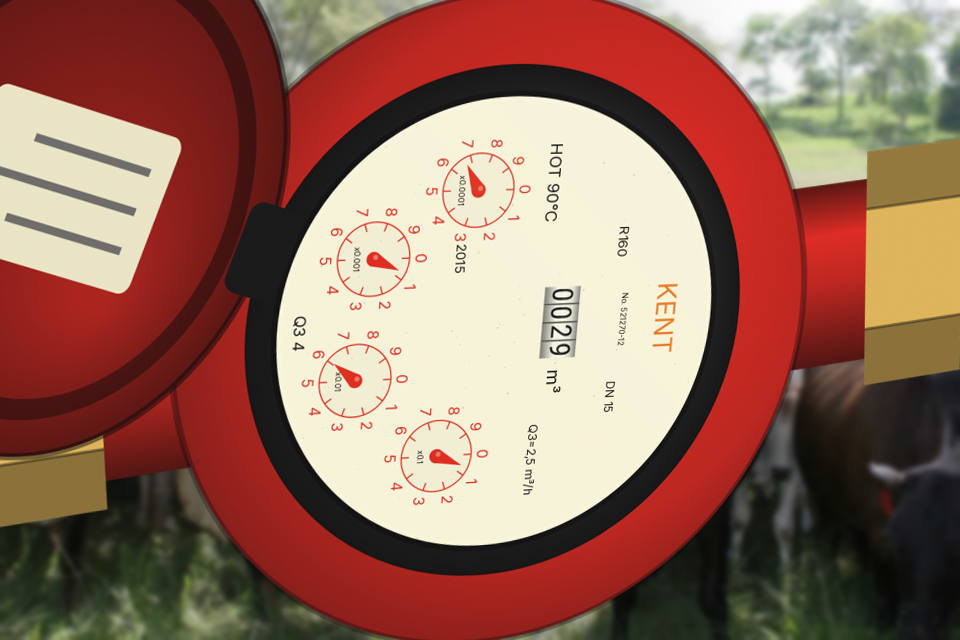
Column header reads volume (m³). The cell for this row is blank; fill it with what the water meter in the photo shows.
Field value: 29.0606 m³
